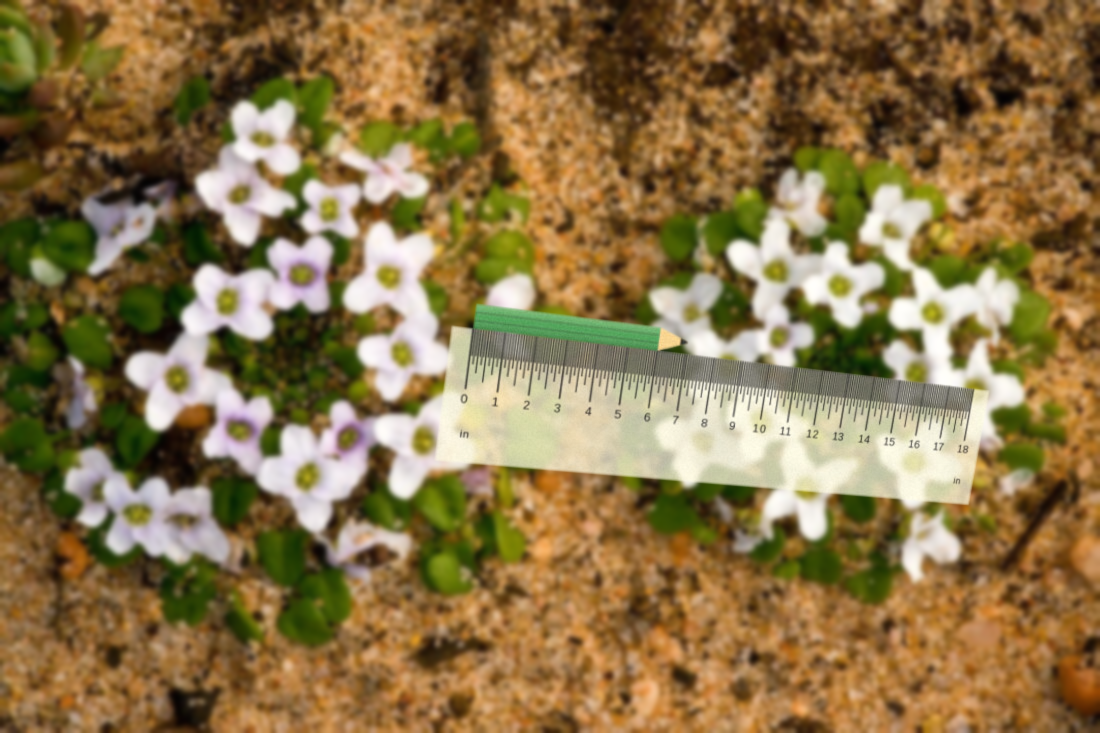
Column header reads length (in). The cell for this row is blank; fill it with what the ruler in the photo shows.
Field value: 7 in
